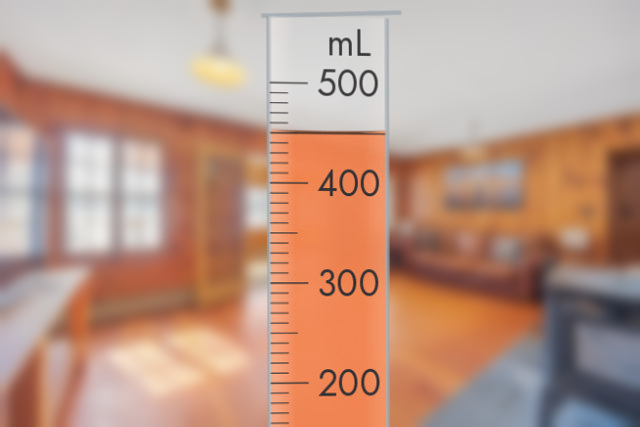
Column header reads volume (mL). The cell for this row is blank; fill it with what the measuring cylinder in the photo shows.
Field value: 450 mL
